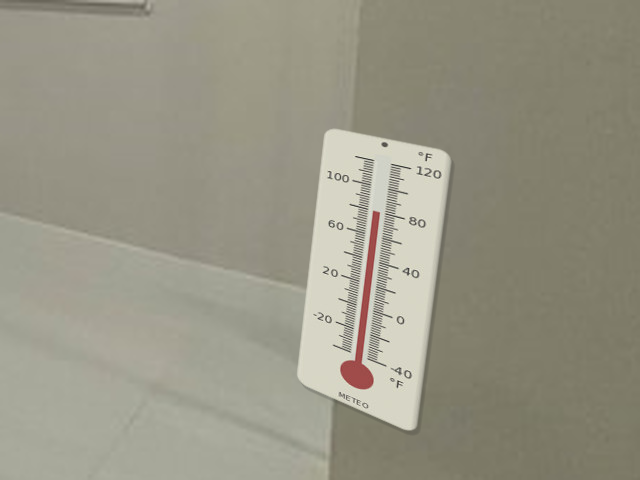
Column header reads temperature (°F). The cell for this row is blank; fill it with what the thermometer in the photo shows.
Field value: 80 °F
